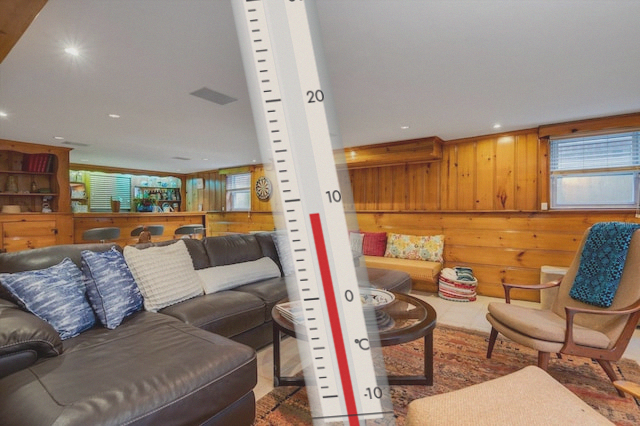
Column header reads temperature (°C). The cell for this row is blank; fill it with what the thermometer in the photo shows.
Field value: 8.5 °C
